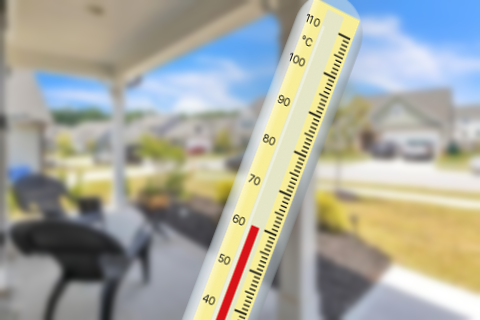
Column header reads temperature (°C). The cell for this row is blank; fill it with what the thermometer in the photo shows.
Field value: 60 °C
